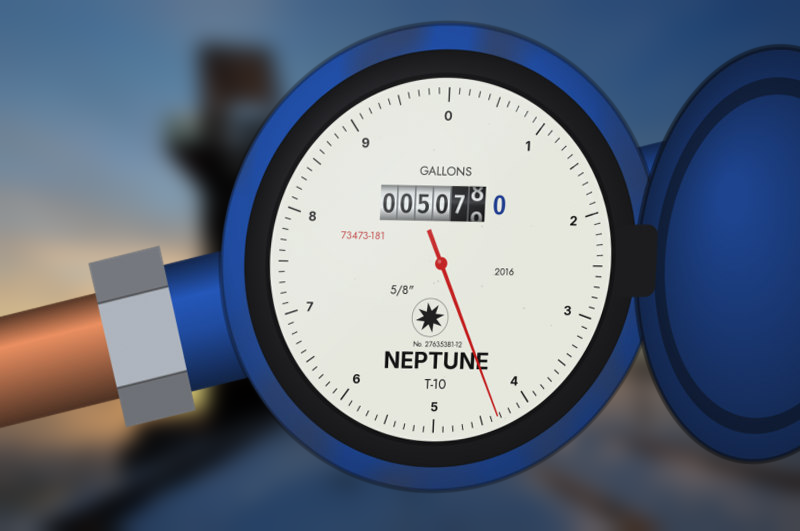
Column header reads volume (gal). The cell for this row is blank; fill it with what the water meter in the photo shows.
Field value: 50784.3 gal
